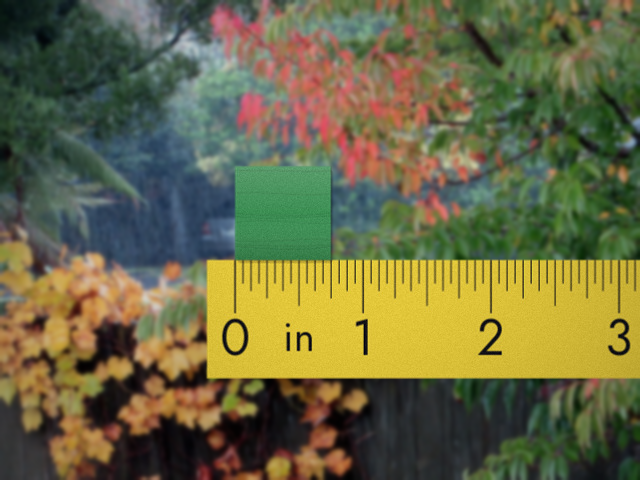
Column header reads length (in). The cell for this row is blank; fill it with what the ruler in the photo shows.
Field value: 0.75 in
